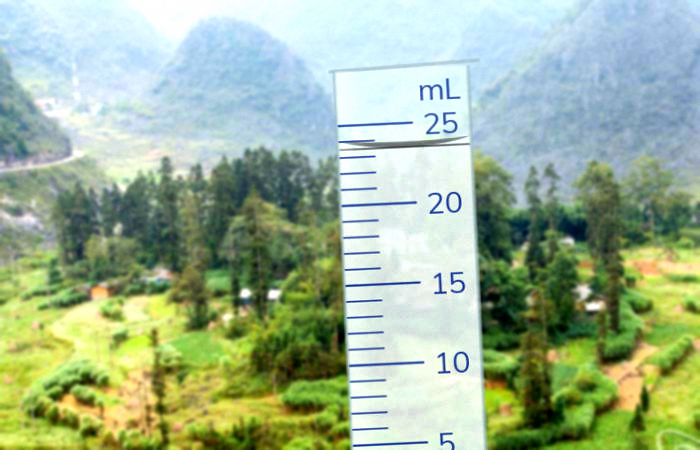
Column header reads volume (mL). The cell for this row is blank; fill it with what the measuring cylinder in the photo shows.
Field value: 23.5 mL
